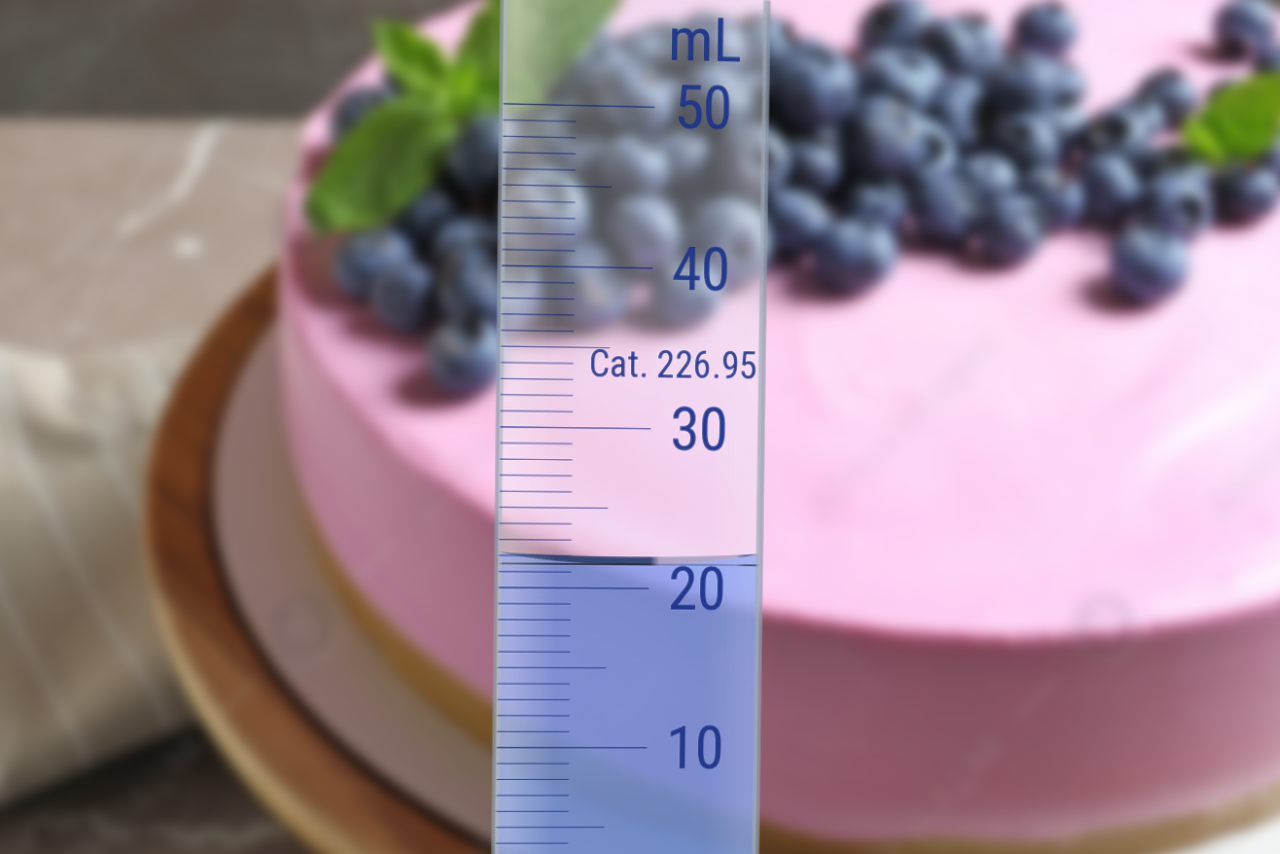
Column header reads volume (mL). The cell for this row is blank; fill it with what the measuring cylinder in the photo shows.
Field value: 21.5 mL
